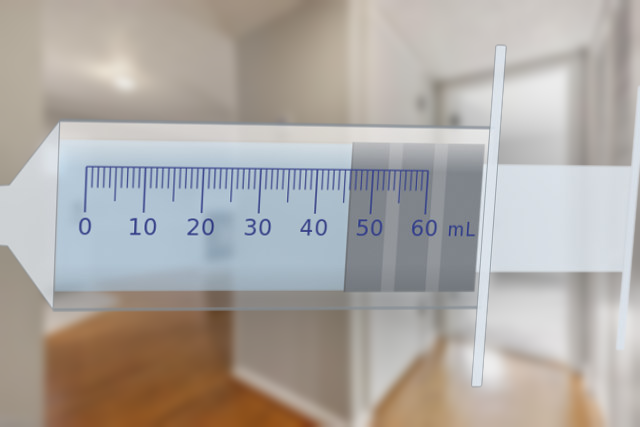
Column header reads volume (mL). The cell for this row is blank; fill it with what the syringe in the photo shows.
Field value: 46 mL
